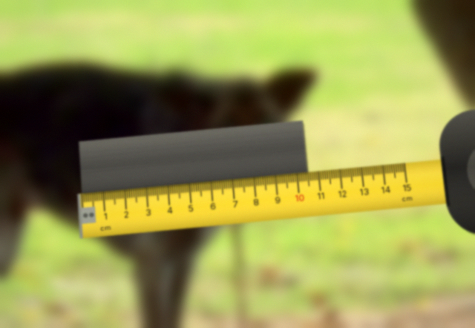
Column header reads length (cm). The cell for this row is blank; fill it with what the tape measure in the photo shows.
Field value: 10.5 cm
